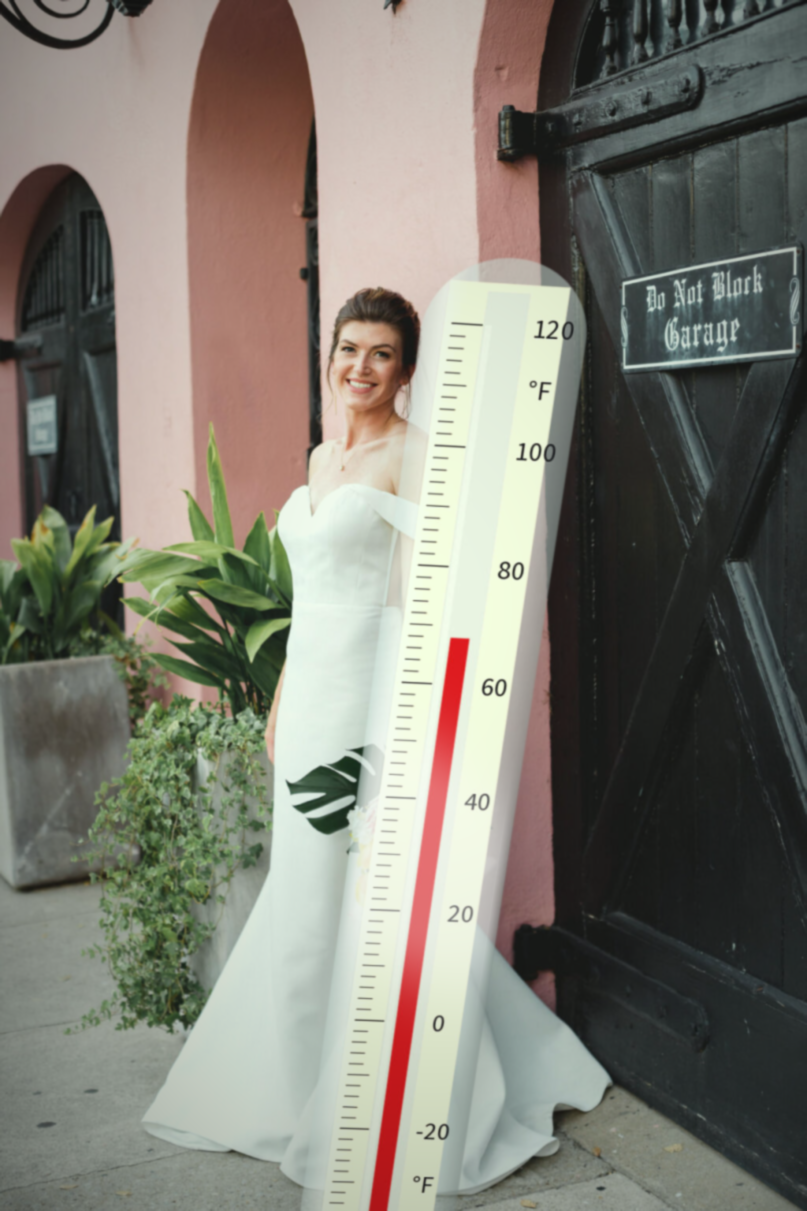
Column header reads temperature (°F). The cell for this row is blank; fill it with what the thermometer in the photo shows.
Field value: 68 °F
